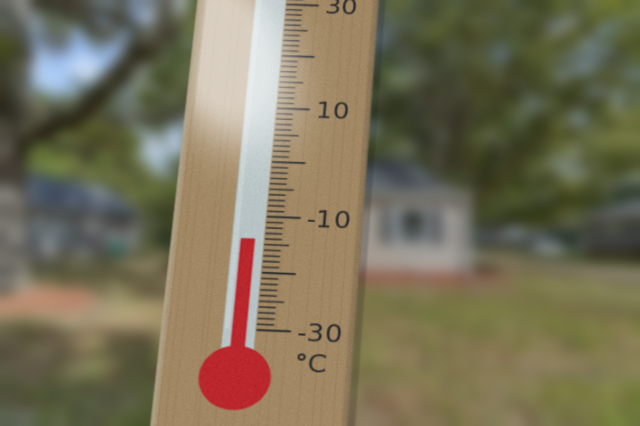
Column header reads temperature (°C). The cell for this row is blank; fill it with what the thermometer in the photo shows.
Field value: -14 °C
